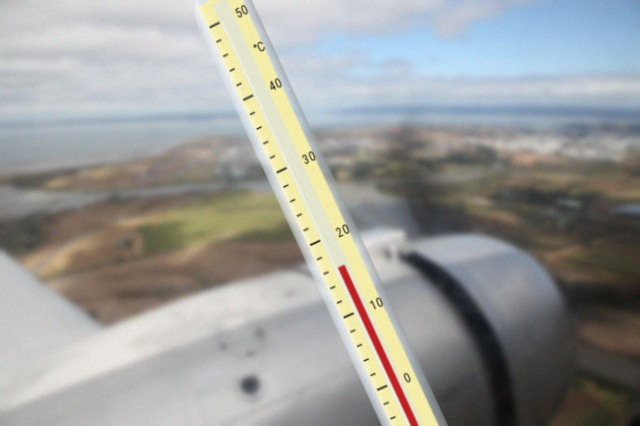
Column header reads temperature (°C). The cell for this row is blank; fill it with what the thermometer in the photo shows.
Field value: 16 °C
